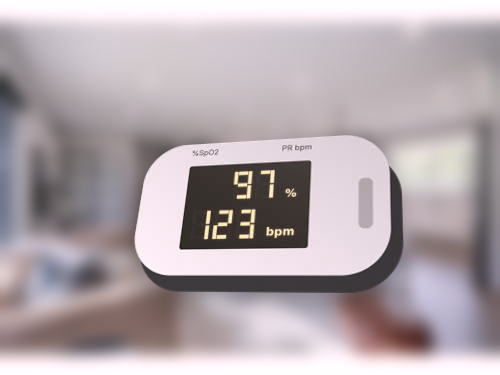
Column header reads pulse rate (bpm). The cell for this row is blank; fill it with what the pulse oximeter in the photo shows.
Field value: 123 bpm
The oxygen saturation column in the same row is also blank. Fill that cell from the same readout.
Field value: 97 %
